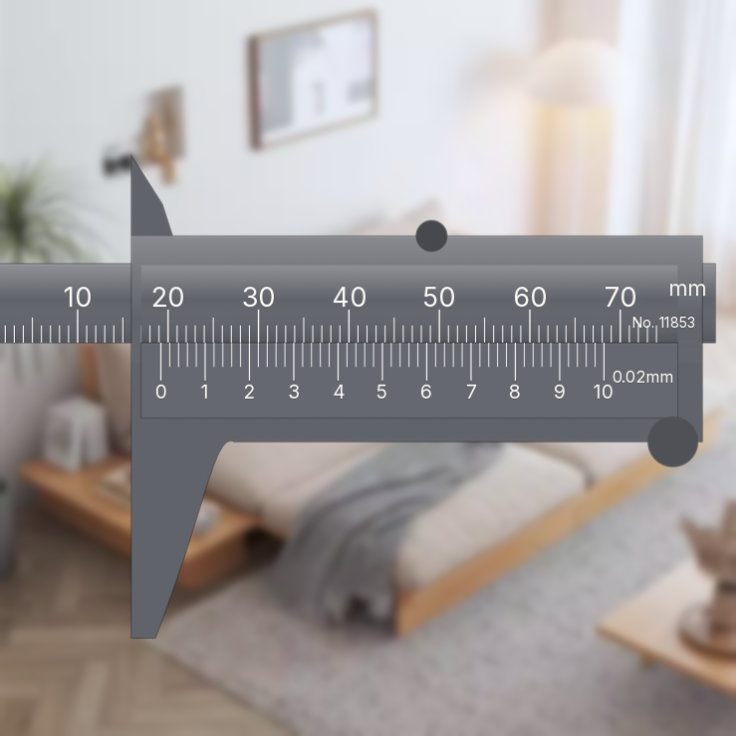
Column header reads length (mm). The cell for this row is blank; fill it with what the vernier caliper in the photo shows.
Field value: 19.2 mm
